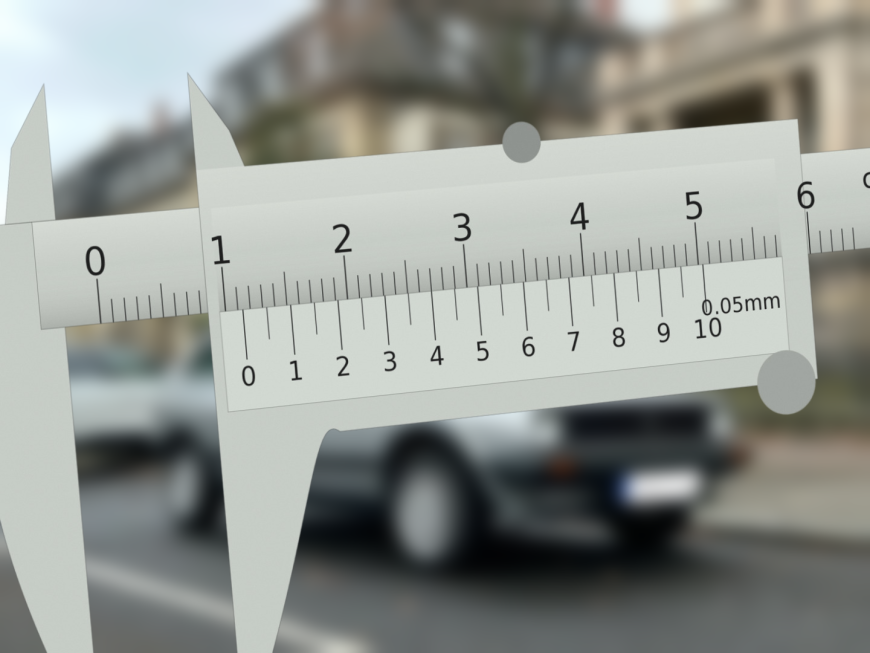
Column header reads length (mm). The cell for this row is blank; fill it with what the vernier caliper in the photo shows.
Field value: 11.4 mm
